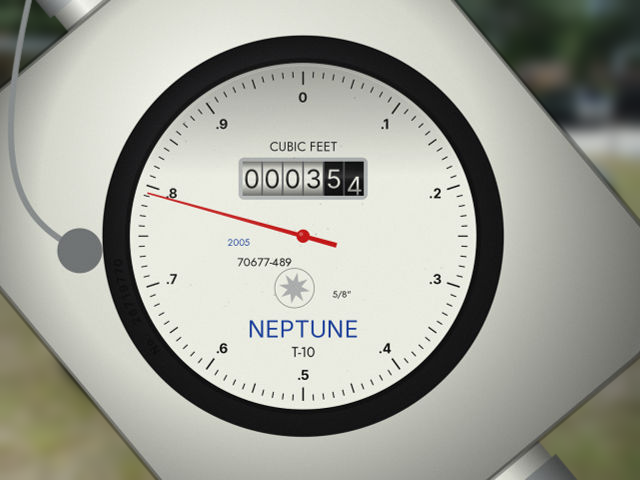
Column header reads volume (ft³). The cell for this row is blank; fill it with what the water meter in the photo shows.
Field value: 353.79 ft³
